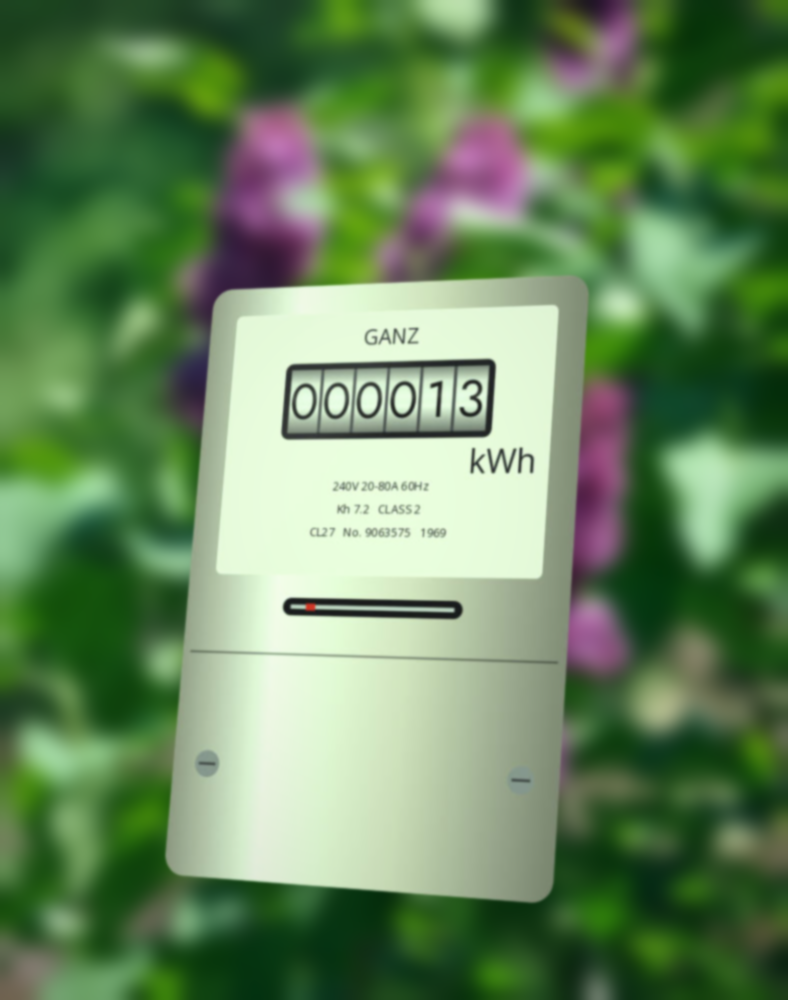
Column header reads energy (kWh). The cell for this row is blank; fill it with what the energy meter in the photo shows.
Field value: 13 kWh
